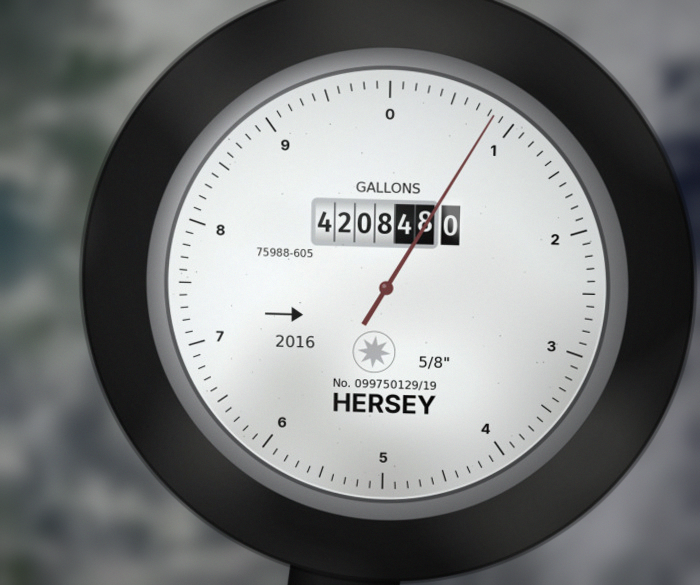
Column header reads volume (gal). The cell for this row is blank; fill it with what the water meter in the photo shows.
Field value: 4208480.8 gal
